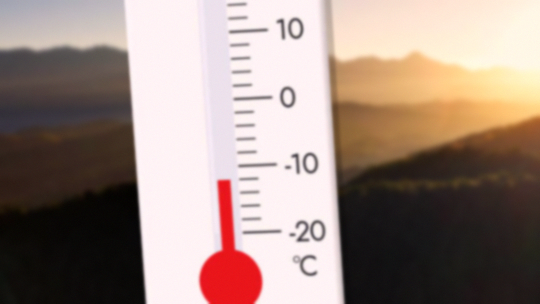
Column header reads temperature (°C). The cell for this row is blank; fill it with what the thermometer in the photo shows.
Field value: -12 °C
